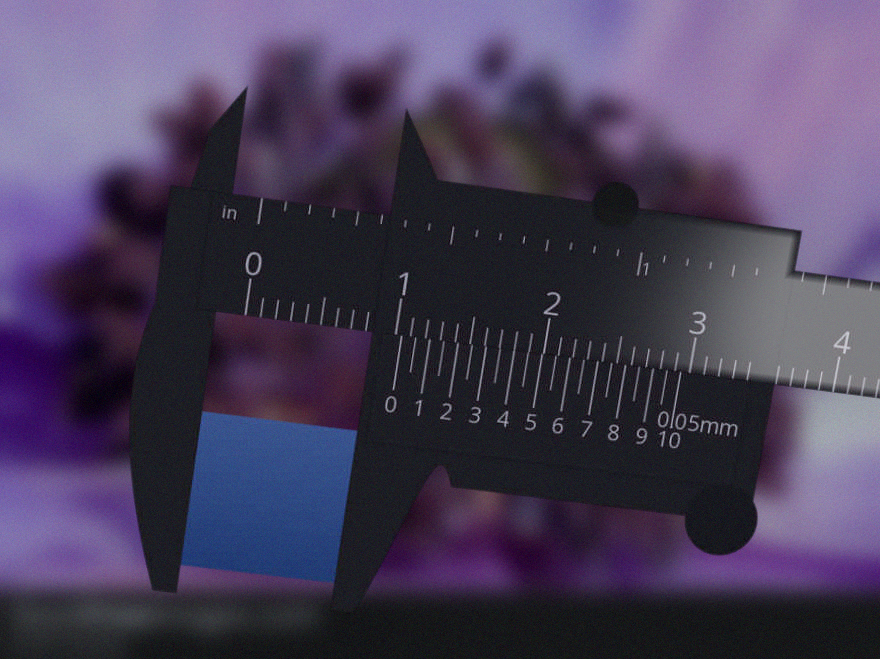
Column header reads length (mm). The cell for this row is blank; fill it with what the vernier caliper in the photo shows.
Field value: 10.4 mm
